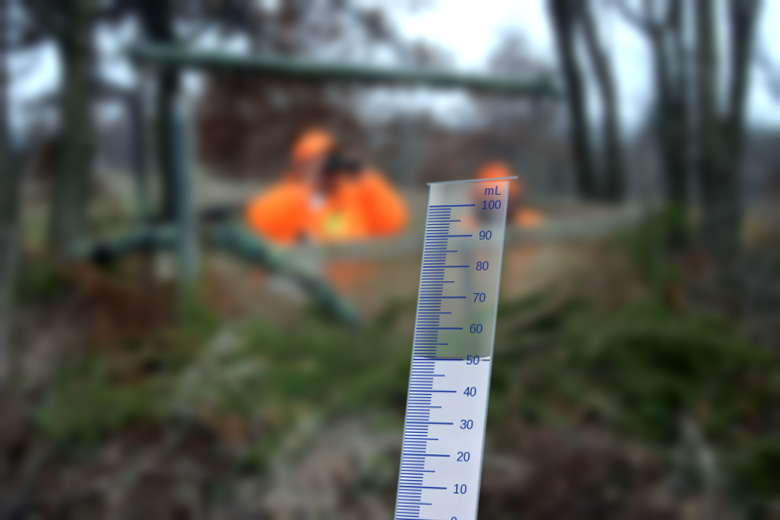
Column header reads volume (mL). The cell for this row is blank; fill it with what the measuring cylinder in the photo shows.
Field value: 50 mL
